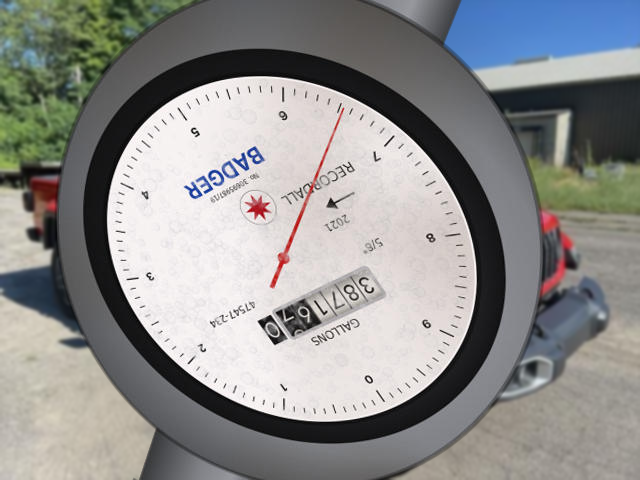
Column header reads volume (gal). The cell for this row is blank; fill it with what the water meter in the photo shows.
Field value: 3871666.5 gal
